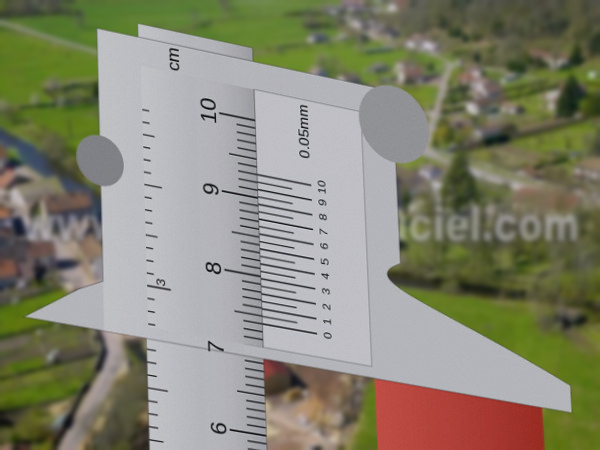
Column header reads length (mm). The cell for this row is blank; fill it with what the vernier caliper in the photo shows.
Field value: 74.0 mm
